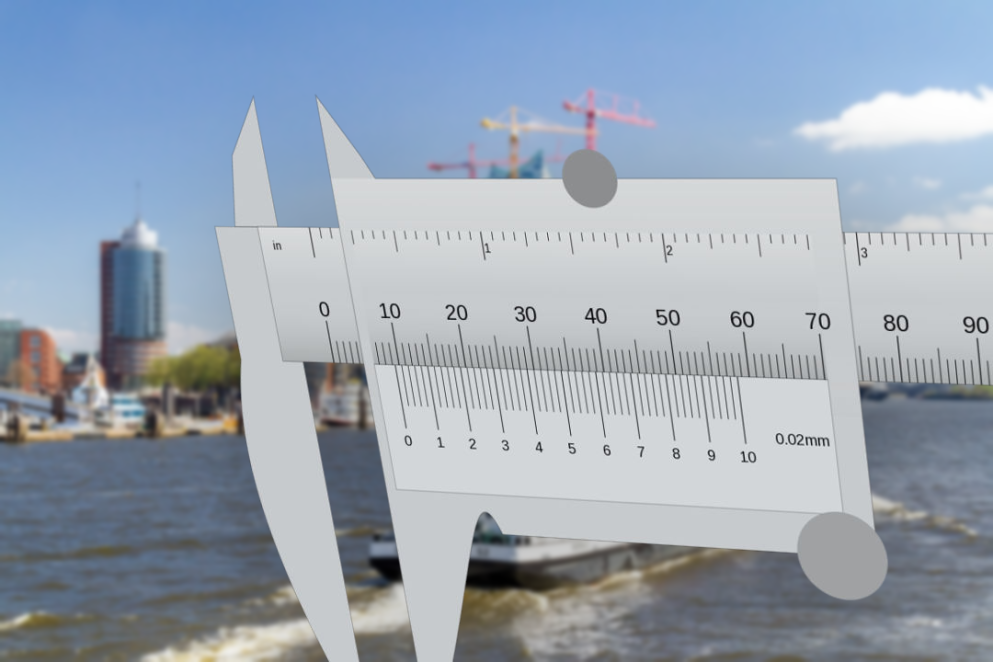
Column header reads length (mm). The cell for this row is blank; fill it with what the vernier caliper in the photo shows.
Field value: 9.4 mm
